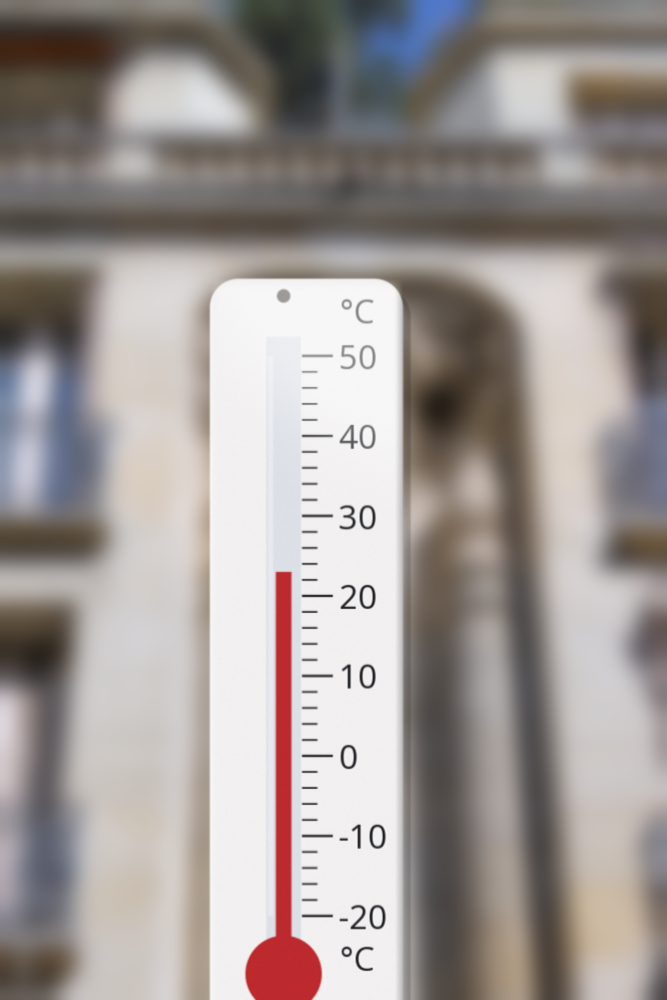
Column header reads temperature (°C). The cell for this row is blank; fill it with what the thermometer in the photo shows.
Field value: 23 °C
